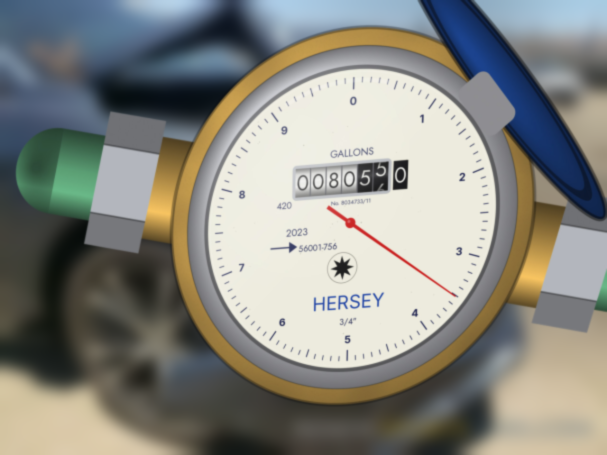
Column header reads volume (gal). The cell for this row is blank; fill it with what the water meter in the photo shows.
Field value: 80553.5 gal
